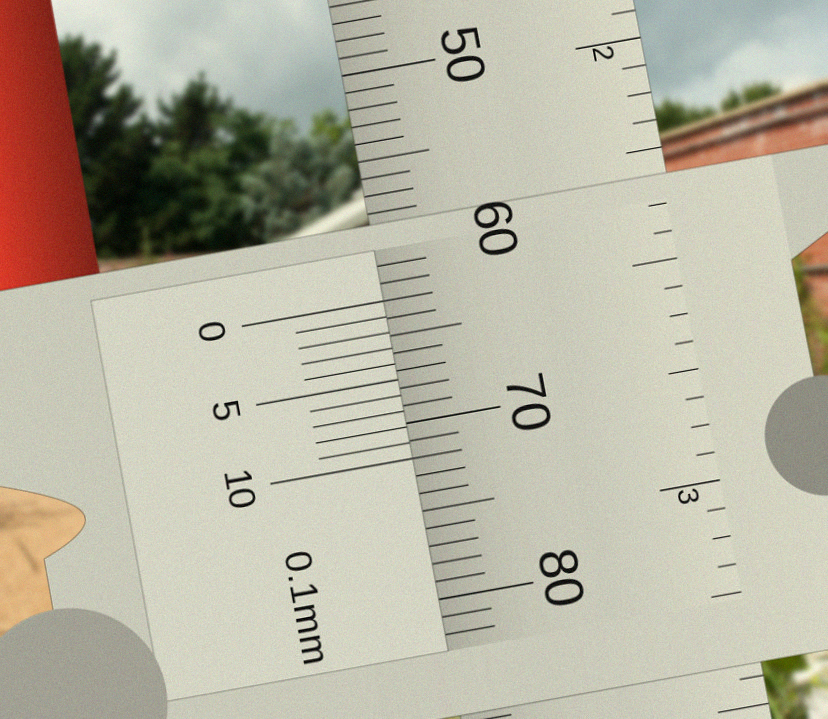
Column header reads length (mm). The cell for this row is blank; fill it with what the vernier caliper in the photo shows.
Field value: 63.0 mm
